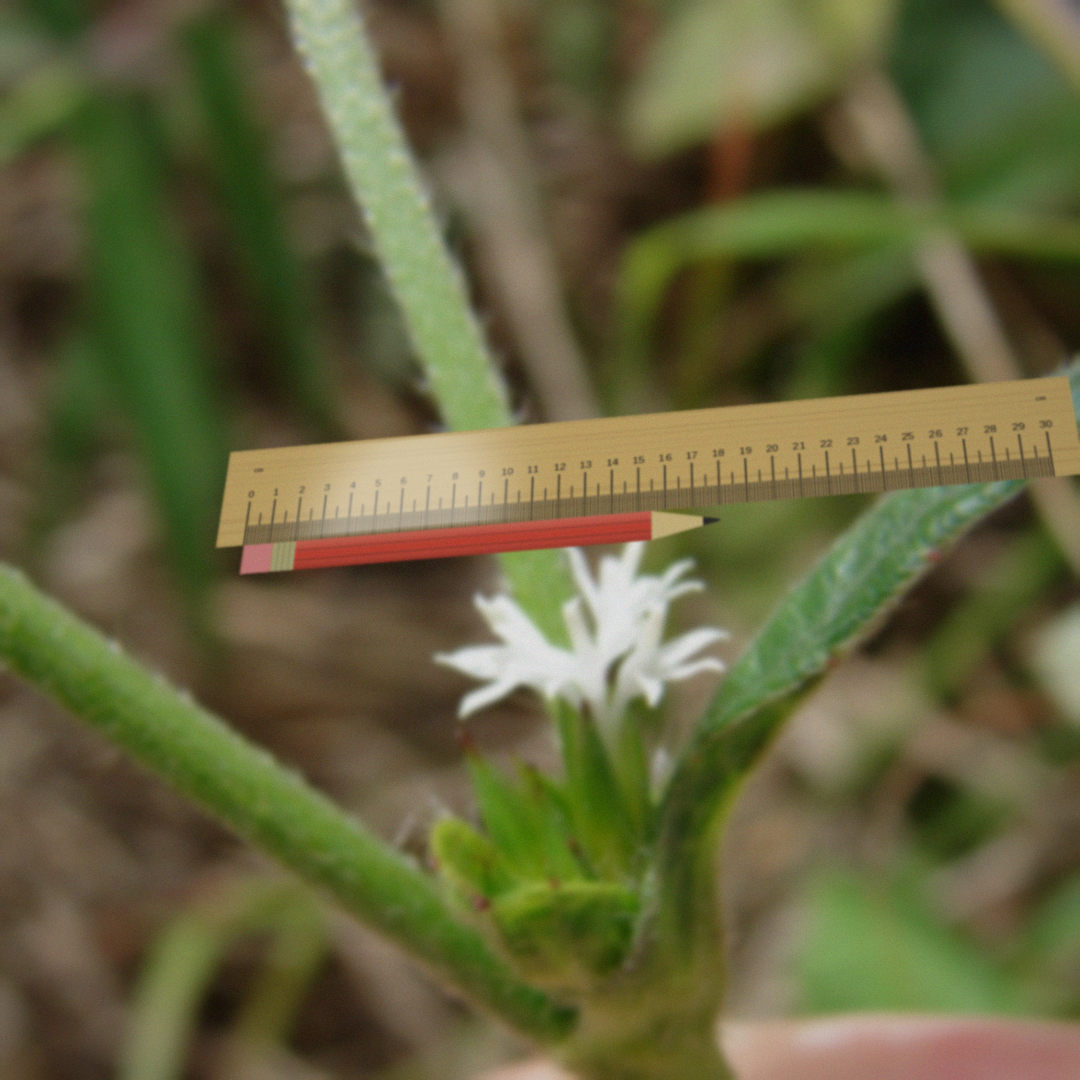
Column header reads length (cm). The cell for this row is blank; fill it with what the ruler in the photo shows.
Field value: 18 cm
